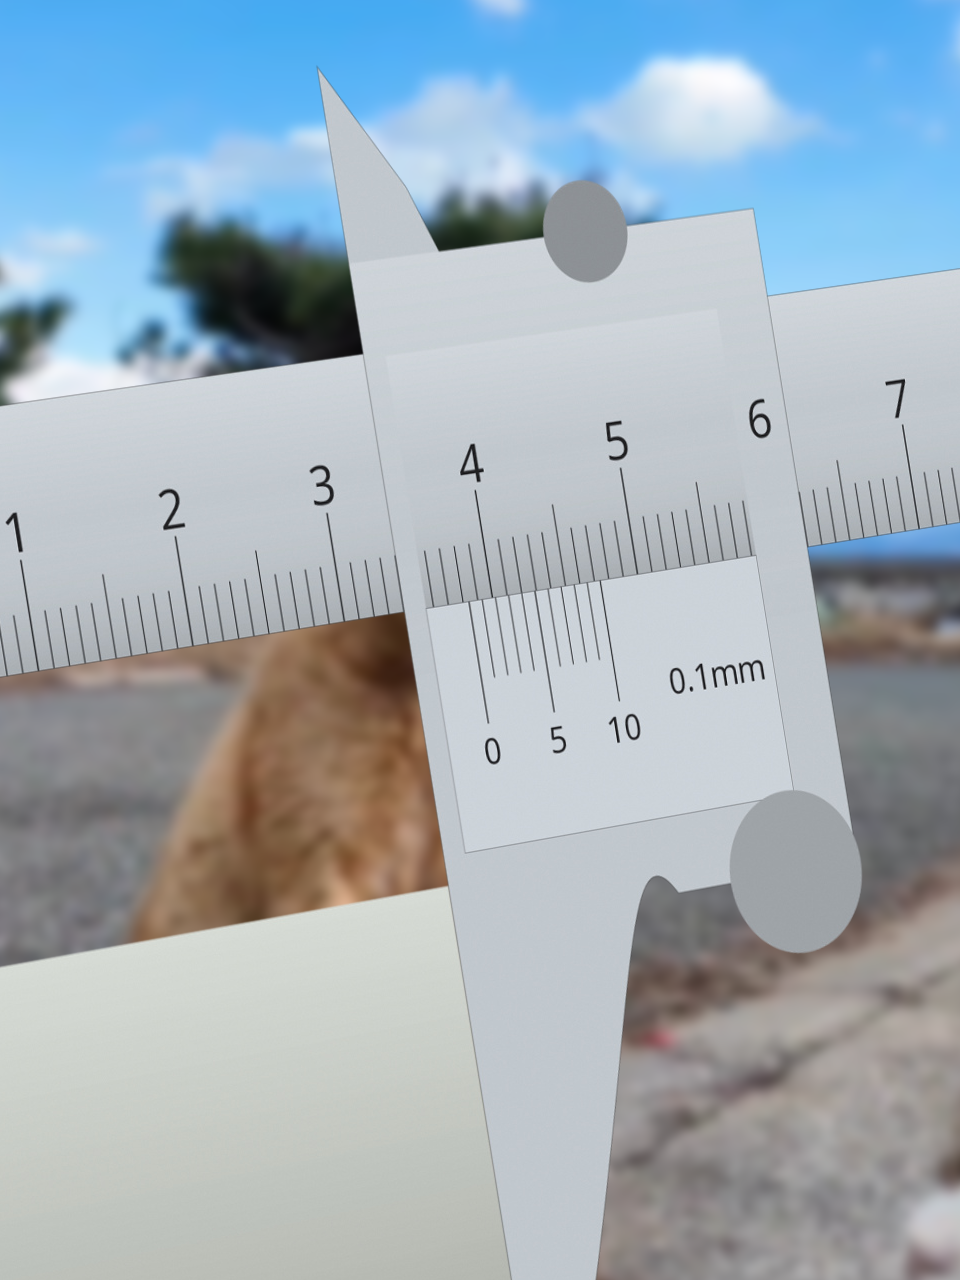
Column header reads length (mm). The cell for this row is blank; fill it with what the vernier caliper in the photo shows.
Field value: 38.4 mm
